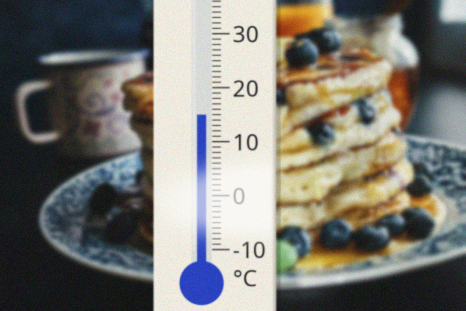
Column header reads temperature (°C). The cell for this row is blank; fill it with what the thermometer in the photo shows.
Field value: 15 °C
